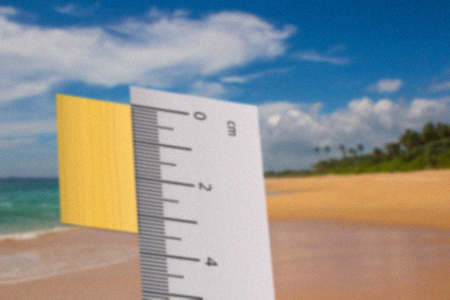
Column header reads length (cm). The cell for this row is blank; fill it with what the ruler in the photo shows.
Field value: 3.5 cm
